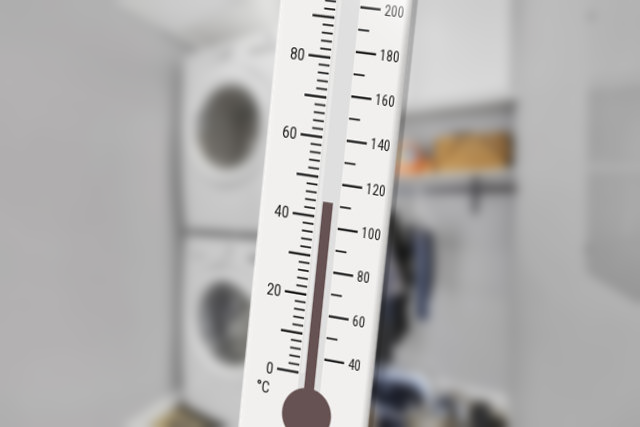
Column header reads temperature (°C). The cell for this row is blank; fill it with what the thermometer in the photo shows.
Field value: 44 °C
